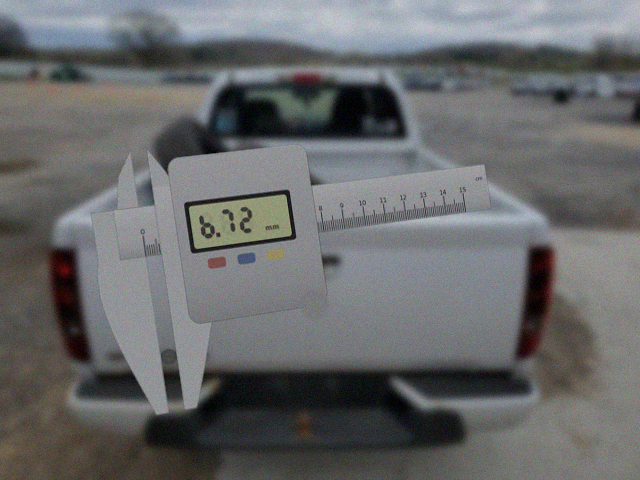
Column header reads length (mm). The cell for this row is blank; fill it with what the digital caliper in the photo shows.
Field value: 6.72 mm
